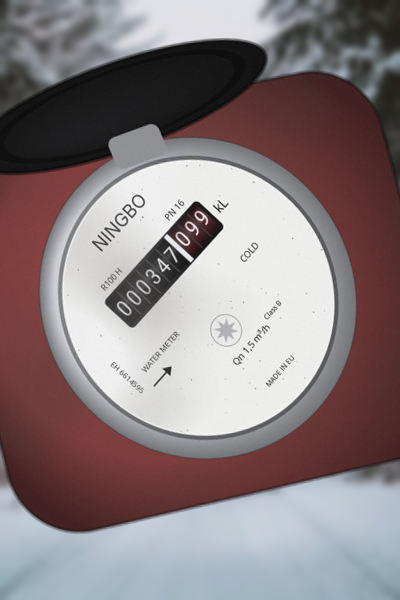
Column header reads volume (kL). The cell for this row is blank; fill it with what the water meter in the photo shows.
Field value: 347.099 kL
